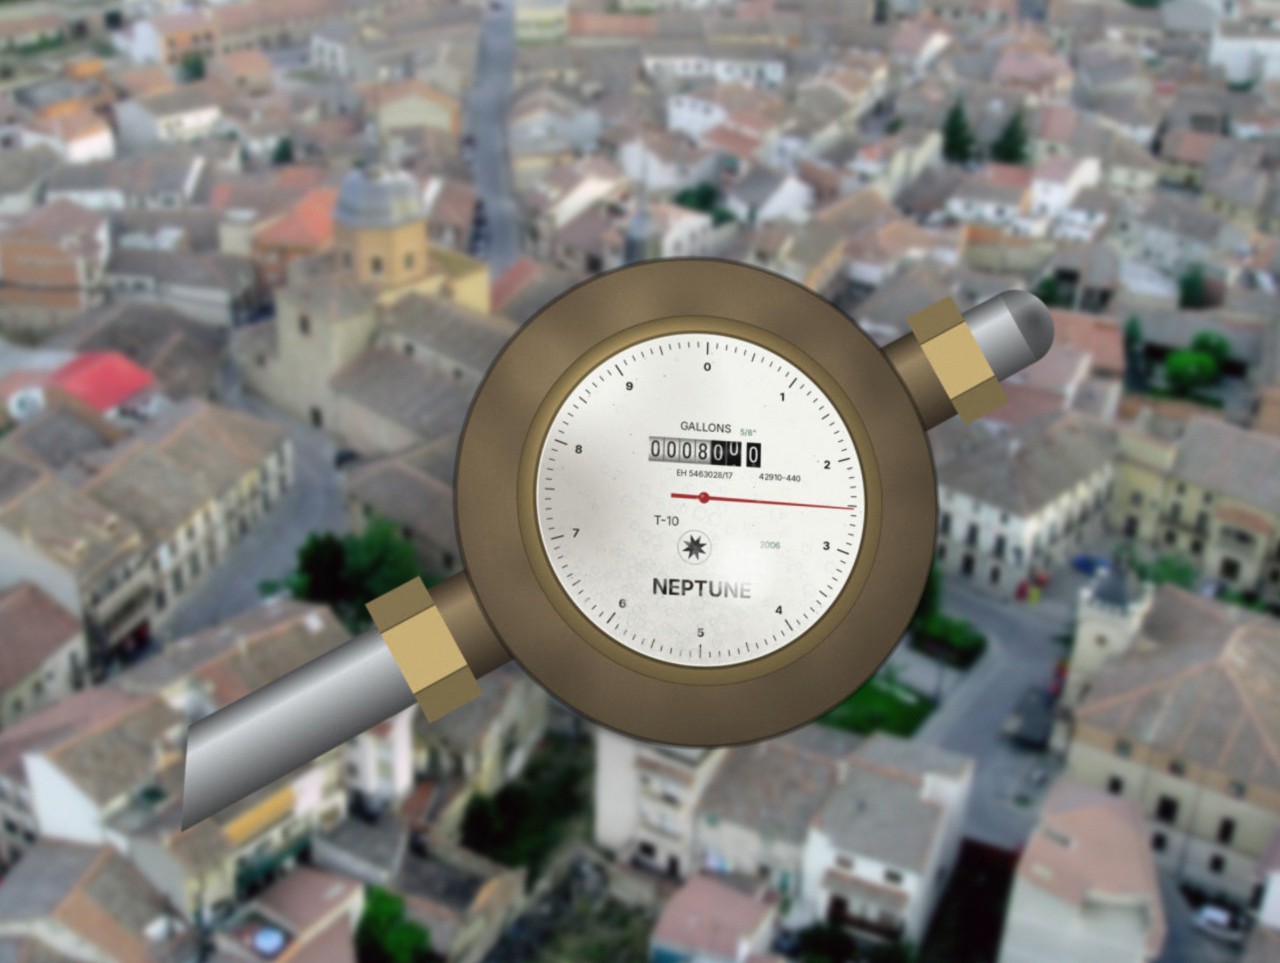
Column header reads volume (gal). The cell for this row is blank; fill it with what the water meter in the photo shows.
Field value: 8002.5 gal
